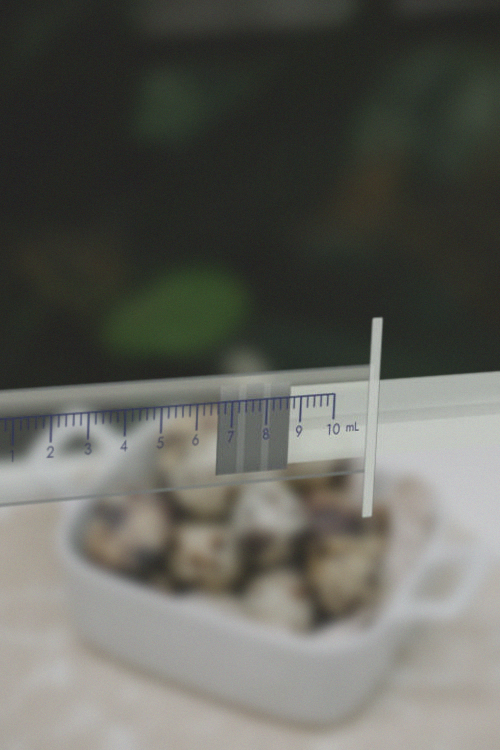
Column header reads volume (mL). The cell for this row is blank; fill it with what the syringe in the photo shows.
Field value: 6.6 mL
